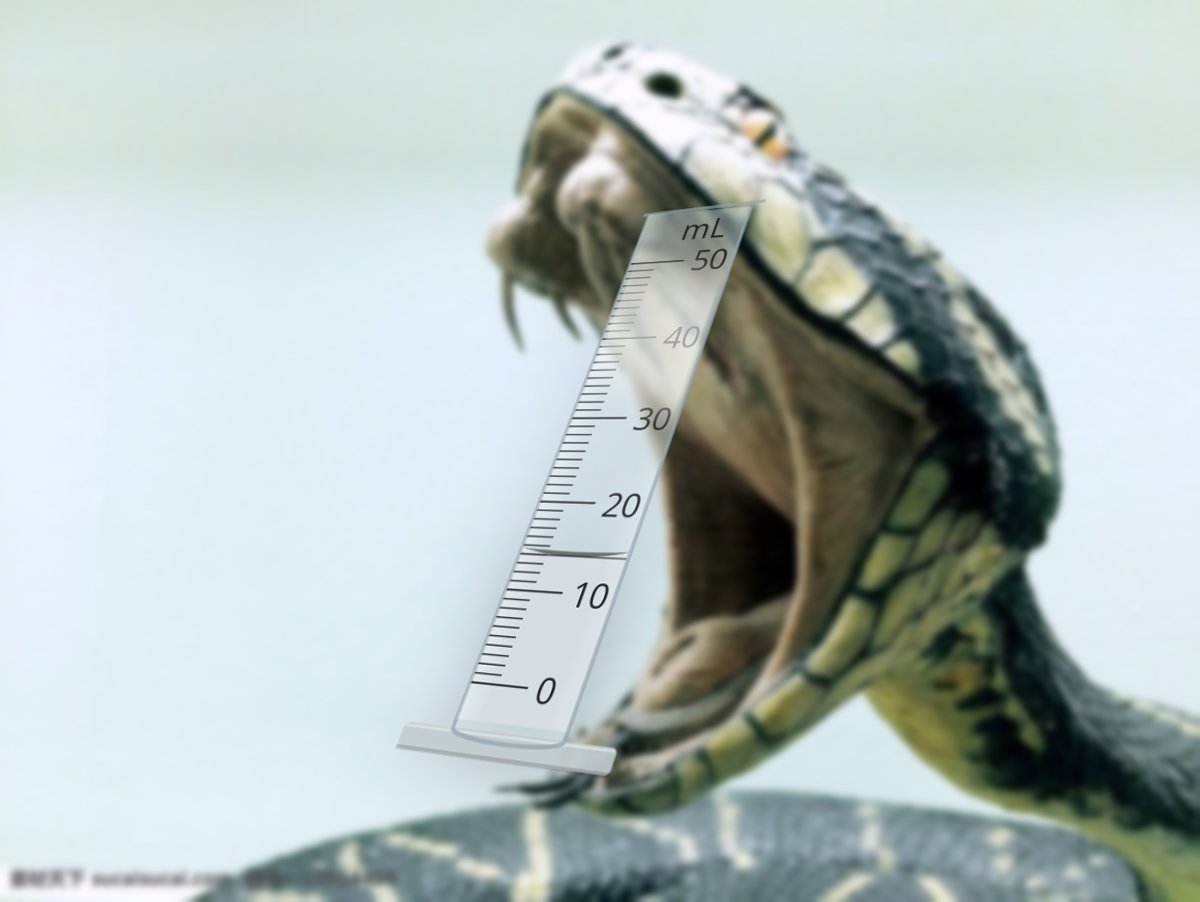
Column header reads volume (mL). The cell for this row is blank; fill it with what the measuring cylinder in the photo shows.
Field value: 14 mL
